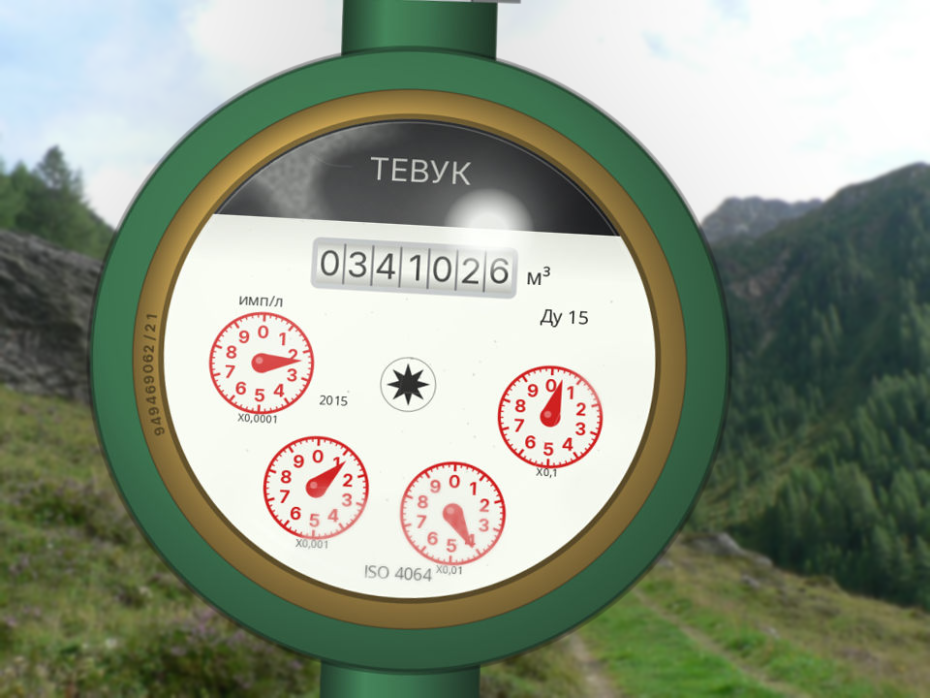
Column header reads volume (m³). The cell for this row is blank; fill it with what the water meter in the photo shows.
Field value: 341026.0412 m³
